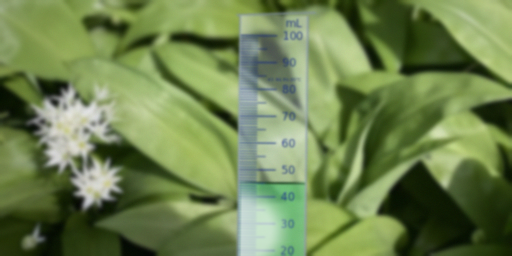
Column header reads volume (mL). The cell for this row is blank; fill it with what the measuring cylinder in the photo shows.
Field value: 45 mL
